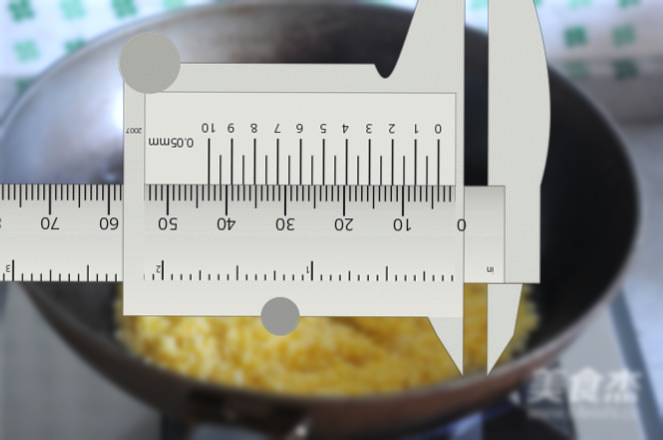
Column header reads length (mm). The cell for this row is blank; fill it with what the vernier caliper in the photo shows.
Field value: 4.0 mm
